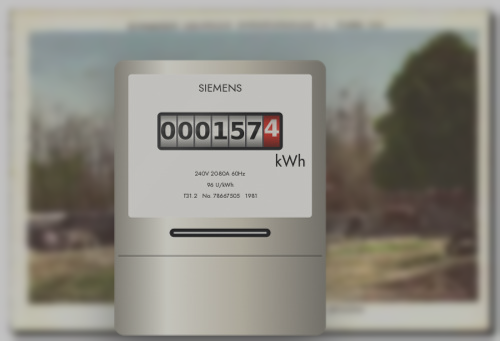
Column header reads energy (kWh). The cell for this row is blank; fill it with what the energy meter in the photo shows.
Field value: 157.4 kWh
